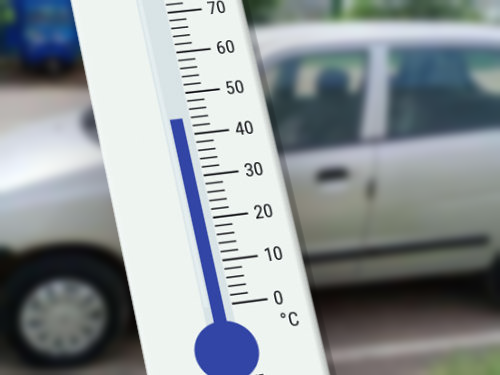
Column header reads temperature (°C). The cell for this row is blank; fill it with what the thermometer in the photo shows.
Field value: 44 °C
